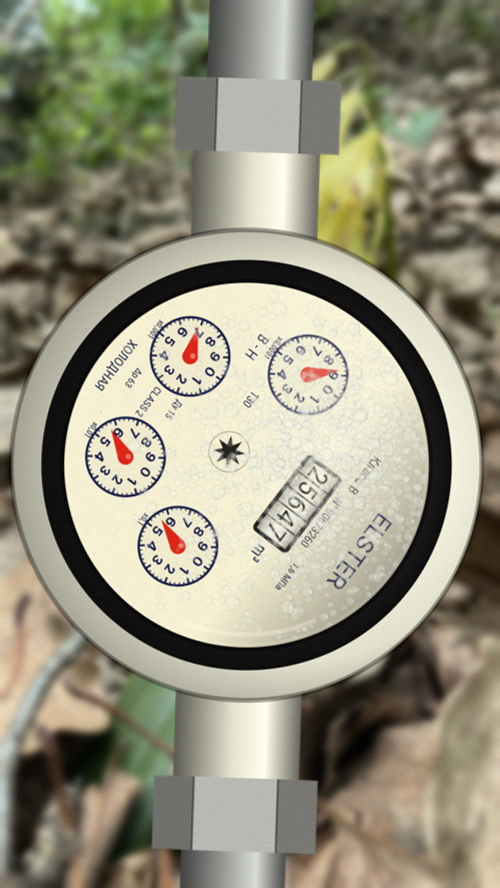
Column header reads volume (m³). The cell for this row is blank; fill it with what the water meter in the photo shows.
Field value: 25647.5568 m³
